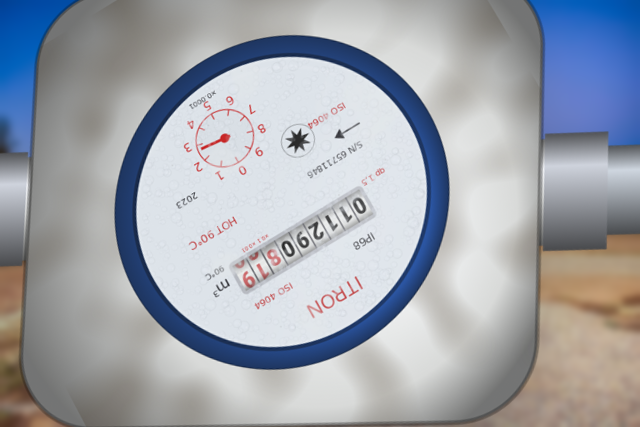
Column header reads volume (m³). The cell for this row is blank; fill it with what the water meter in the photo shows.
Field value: 11290.8192 m³
